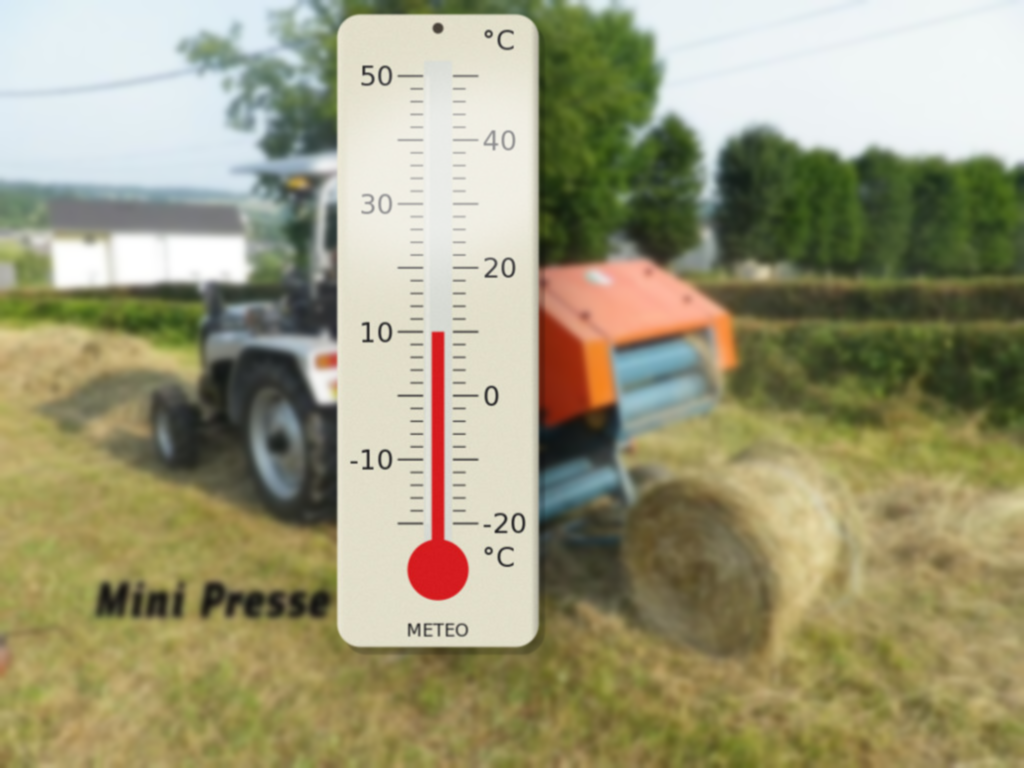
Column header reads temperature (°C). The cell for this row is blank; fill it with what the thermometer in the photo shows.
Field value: 10 °C
